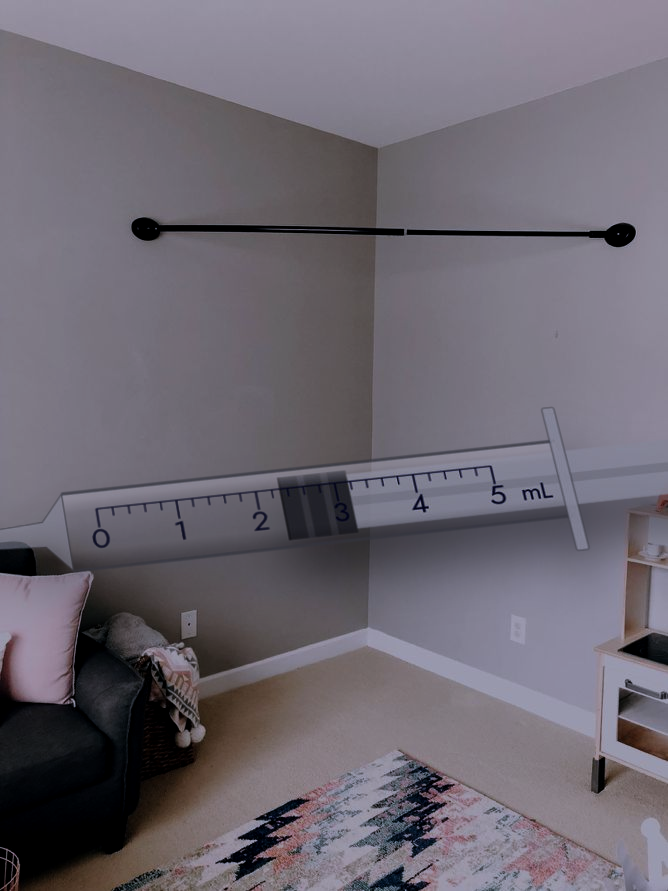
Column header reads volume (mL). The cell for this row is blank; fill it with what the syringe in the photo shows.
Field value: 2.3 mL
